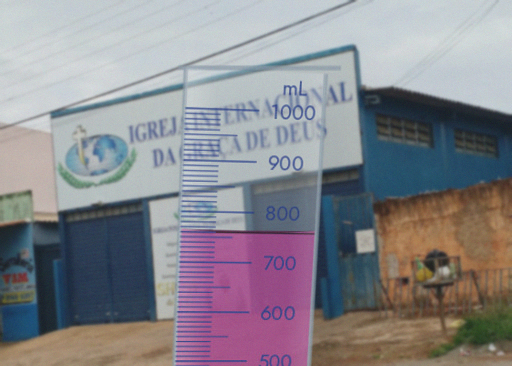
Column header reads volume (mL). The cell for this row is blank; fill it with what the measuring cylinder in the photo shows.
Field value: 760 mL
